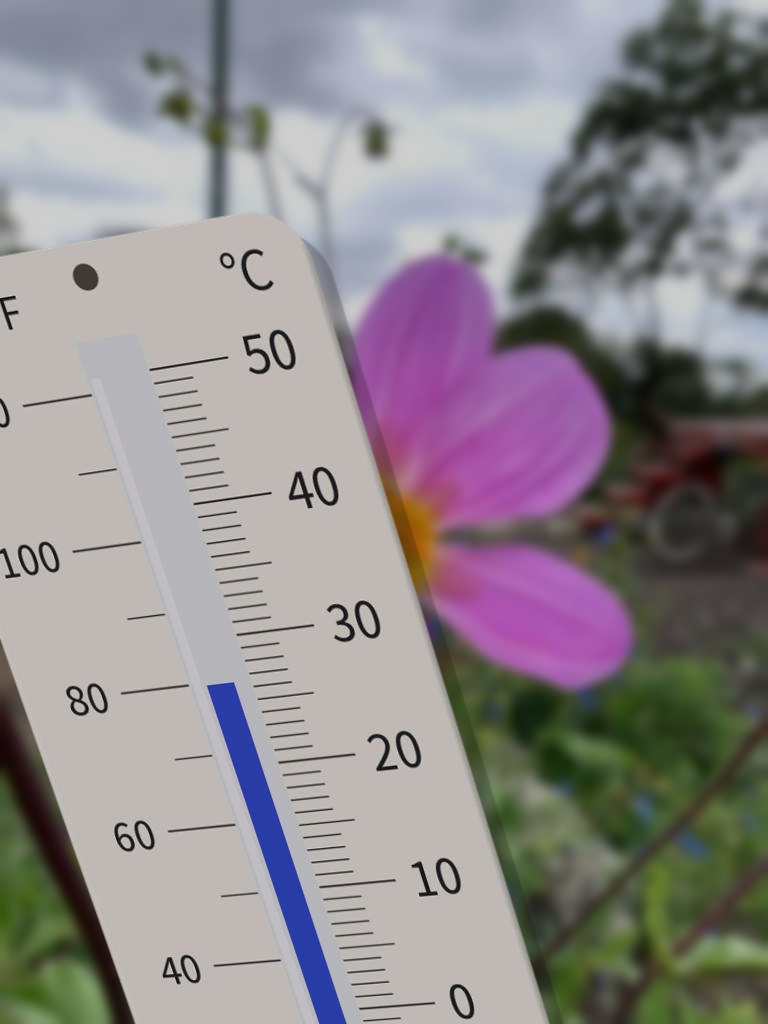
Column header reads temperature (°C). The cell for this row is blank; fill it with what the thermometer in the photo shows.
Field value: 26.5 °C
